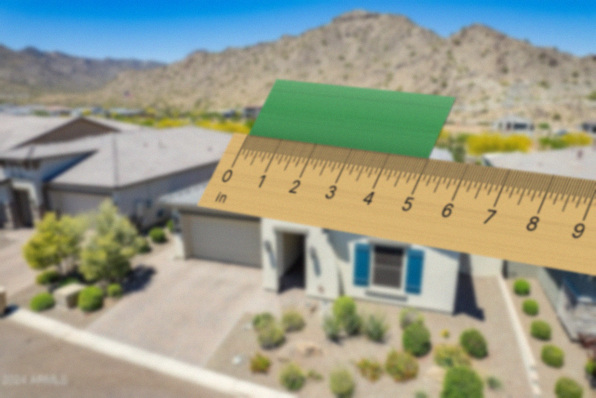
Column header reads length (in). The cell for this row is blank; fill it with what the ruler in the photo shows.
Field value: 5 in
